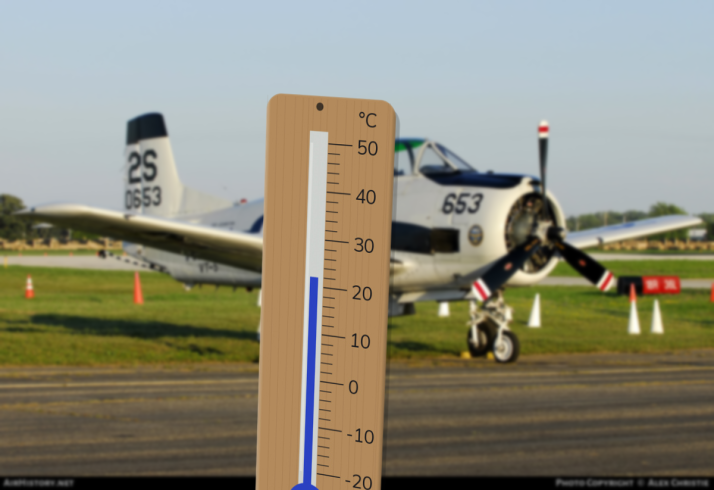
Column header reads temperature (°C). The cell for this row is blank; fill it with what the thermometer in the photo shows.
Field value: 22 °C
